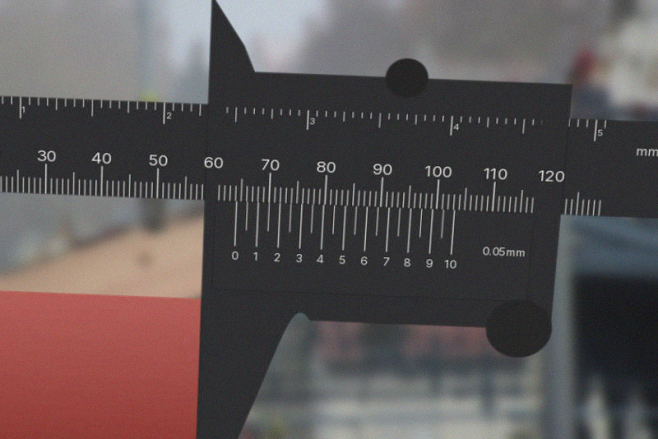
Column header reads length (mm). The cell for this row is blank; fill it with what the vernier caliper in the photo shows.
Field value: 64.2 mm
